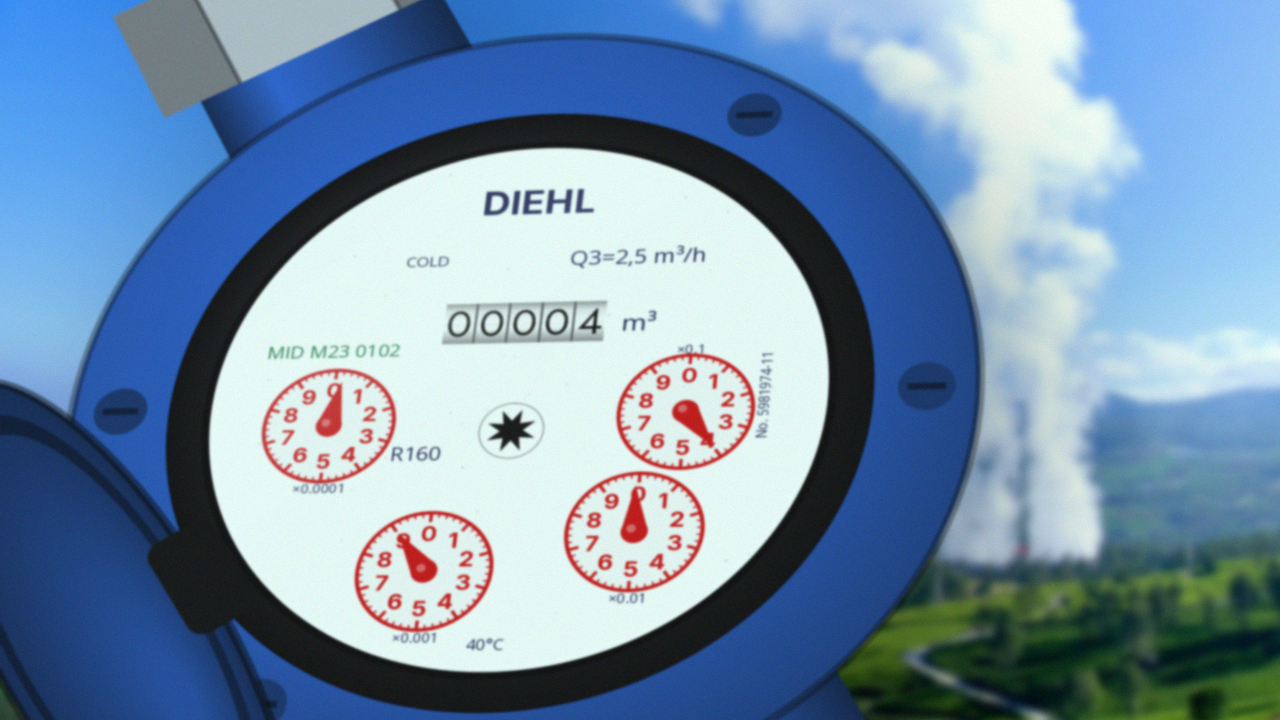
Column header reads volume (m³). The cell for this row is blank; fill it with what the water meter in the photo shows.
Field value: 4.3990 m³
